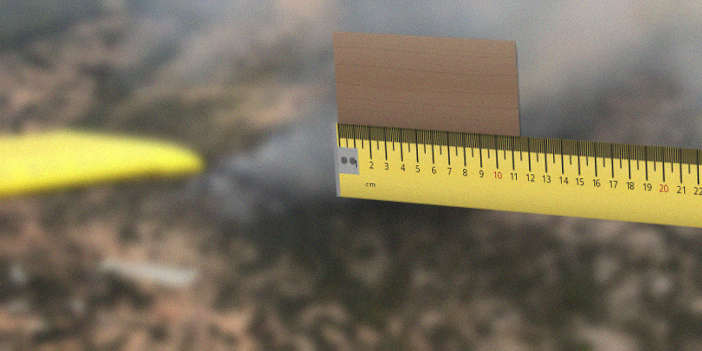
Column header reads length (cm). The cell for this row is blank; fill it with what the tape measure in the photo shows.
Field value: 11.5 cm
